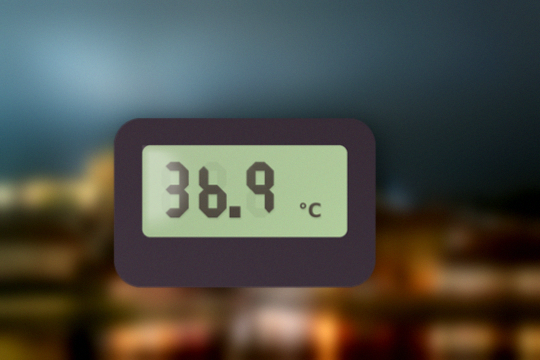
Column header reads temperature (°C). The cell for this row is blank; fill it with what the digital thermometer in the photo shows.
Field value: 36.9 °C
